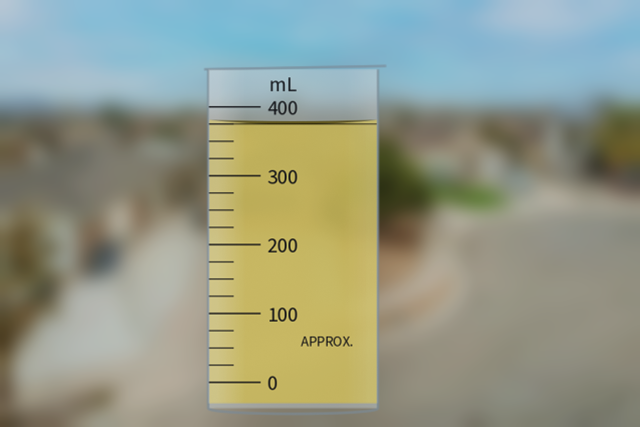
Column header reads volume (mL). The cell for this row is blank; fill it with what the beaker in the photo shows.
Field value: 375 mL
